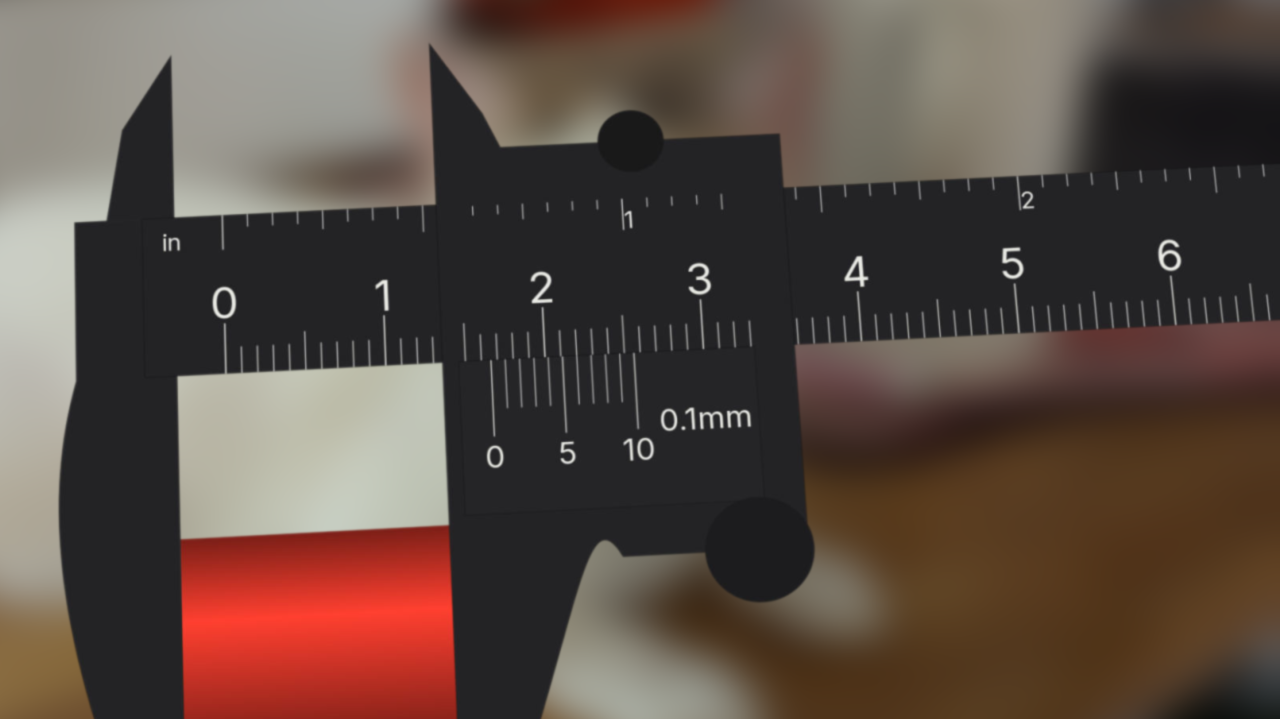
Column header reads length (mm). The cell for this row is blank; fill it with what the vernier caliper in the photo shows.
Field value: 16.6 mm
